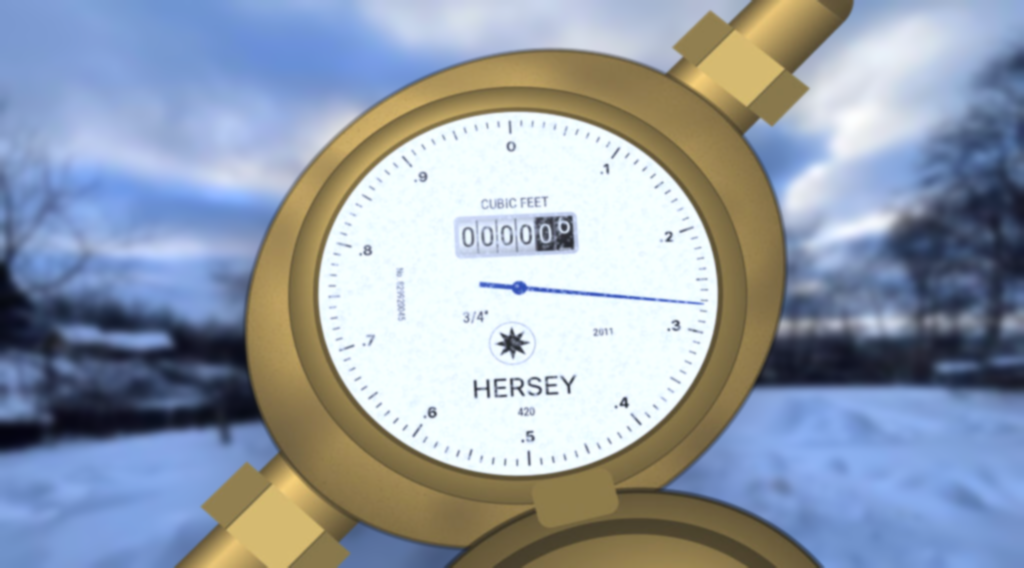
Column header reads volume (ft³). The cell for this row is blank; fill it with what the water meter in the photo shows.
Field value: 6.27 ft³
